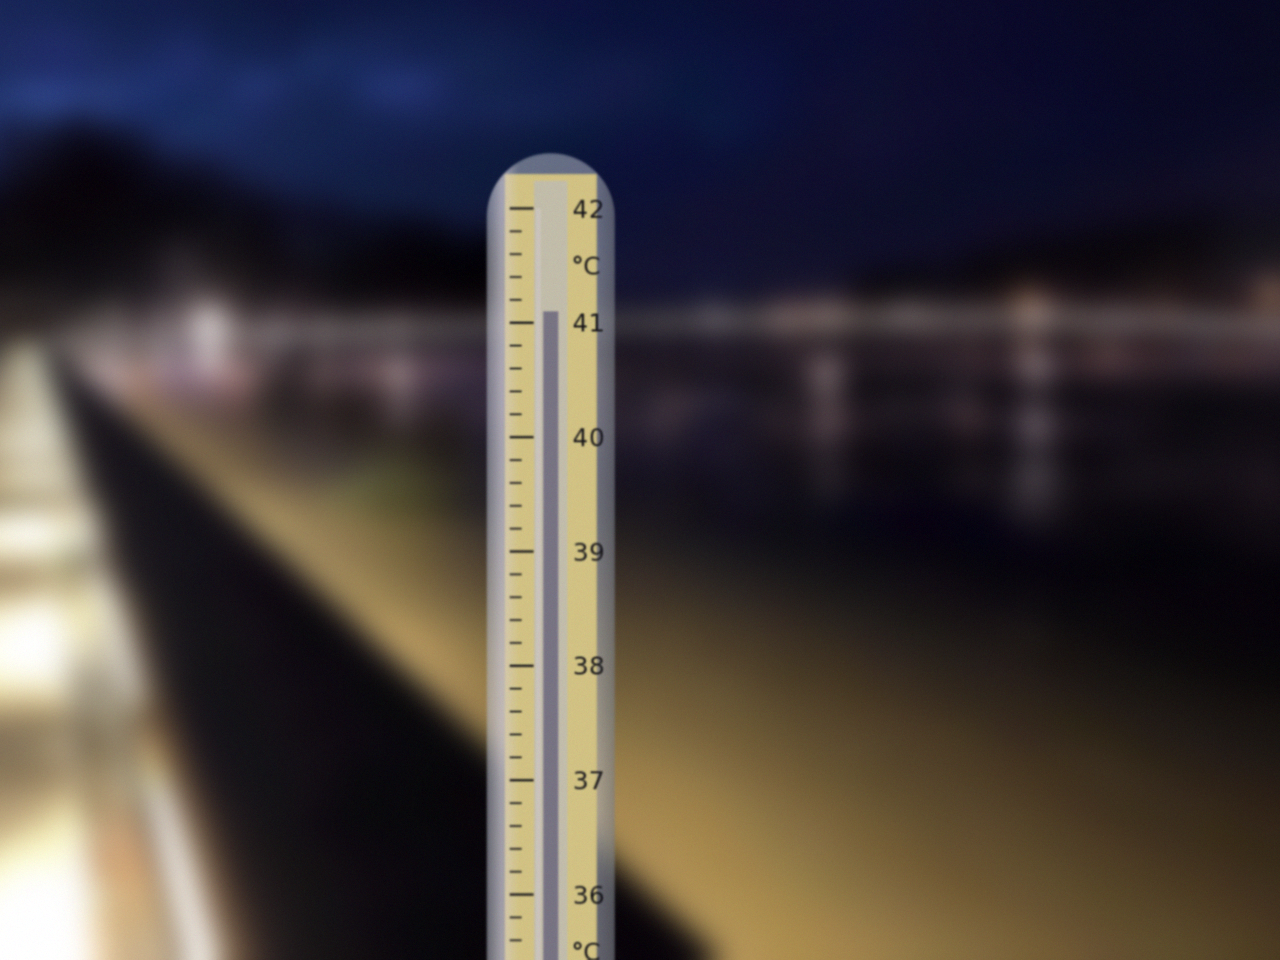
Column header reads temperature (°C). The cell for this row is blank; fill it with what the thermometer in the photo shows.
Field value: 41.1 °C
